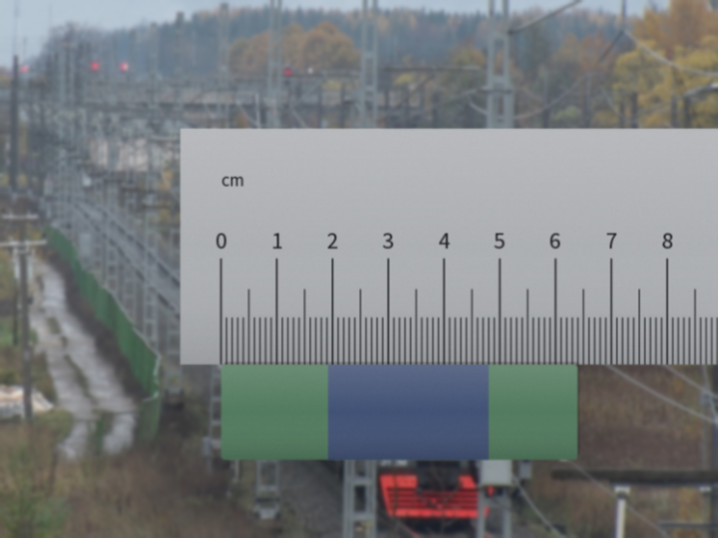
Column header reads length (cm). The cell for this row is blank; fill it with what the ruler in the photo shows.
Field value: 6.4 cm
